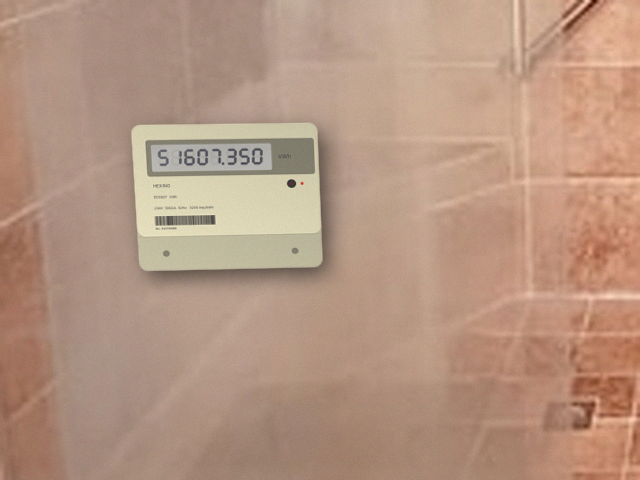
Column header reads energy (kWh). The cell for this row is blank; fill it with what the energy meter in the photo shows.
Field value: 51607.350 kWh
